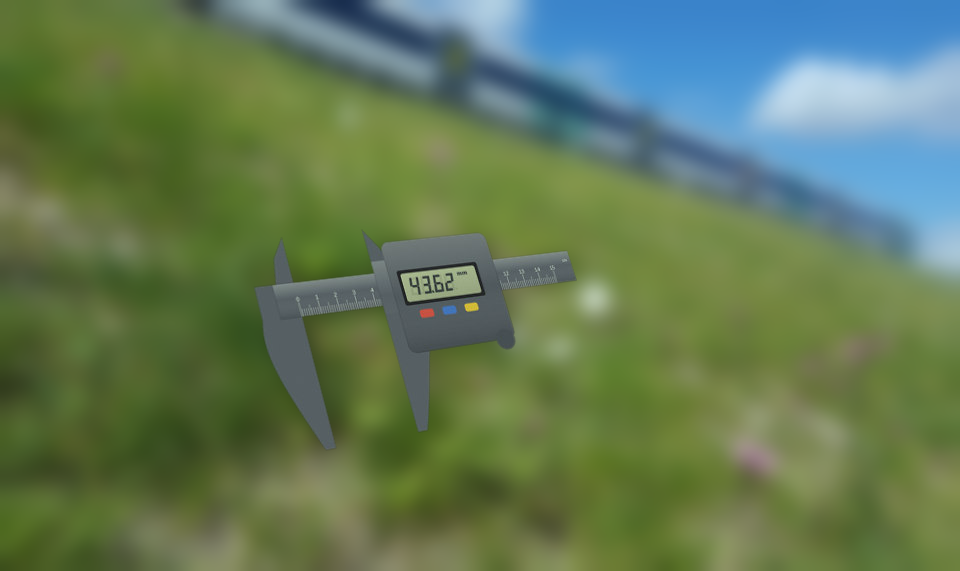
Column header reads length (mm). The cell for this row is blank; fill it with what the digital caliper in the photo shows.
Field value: 43.62 mm
